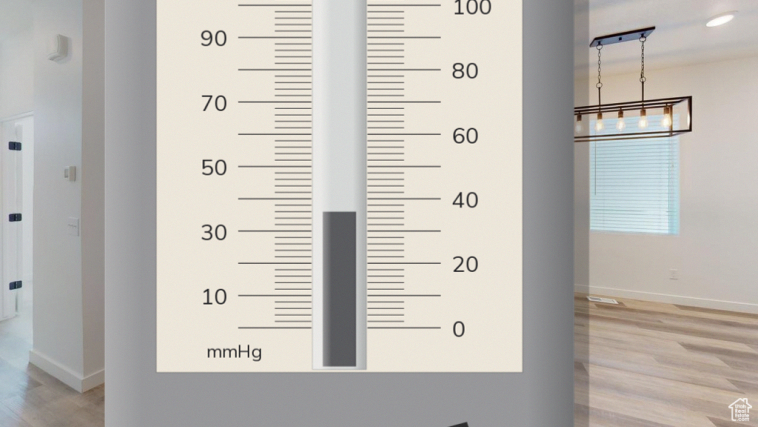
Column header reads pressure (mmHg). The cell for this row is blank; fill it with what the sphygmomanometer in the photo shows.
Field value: 36 mmHg
